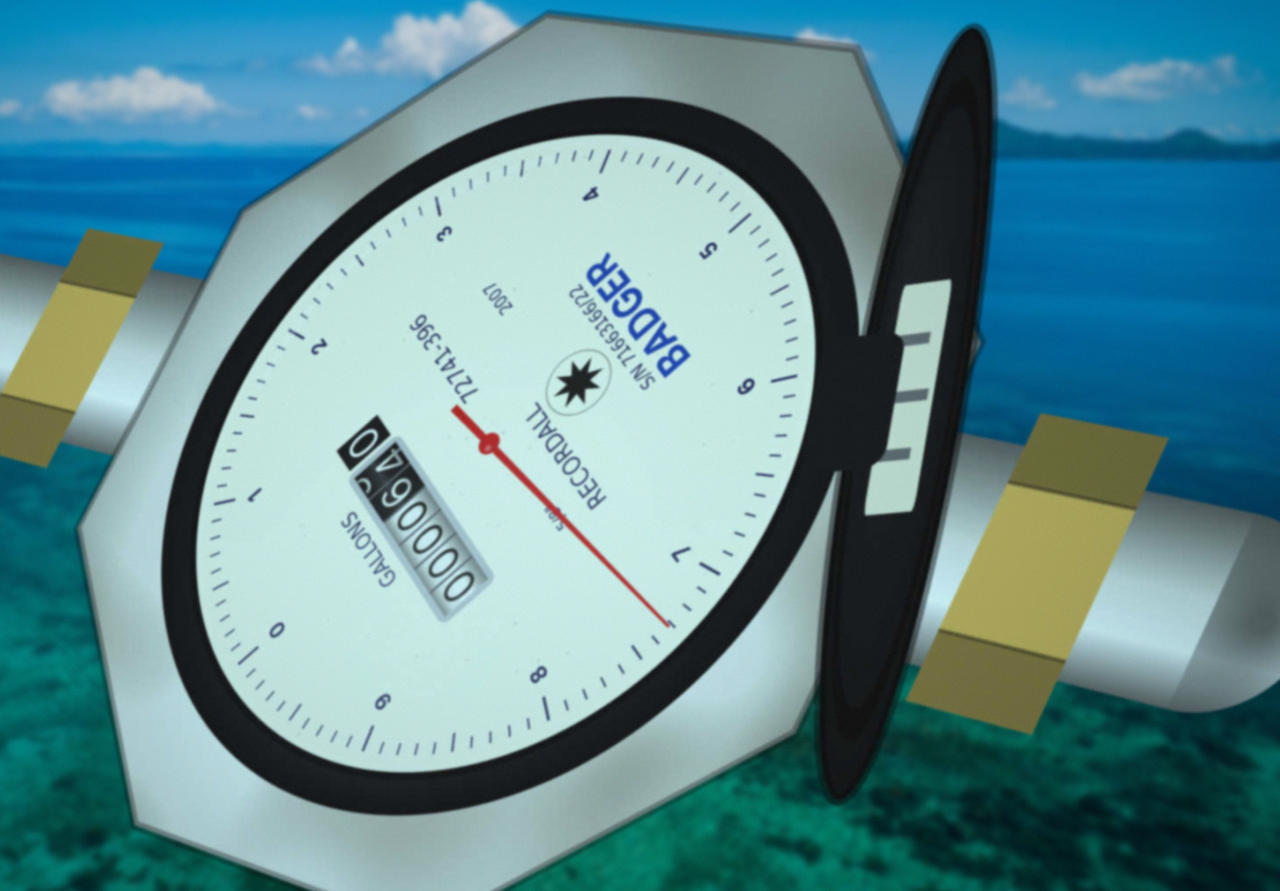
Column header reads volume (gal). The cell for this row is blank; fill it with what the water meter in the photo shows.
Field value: 637.3 gal
